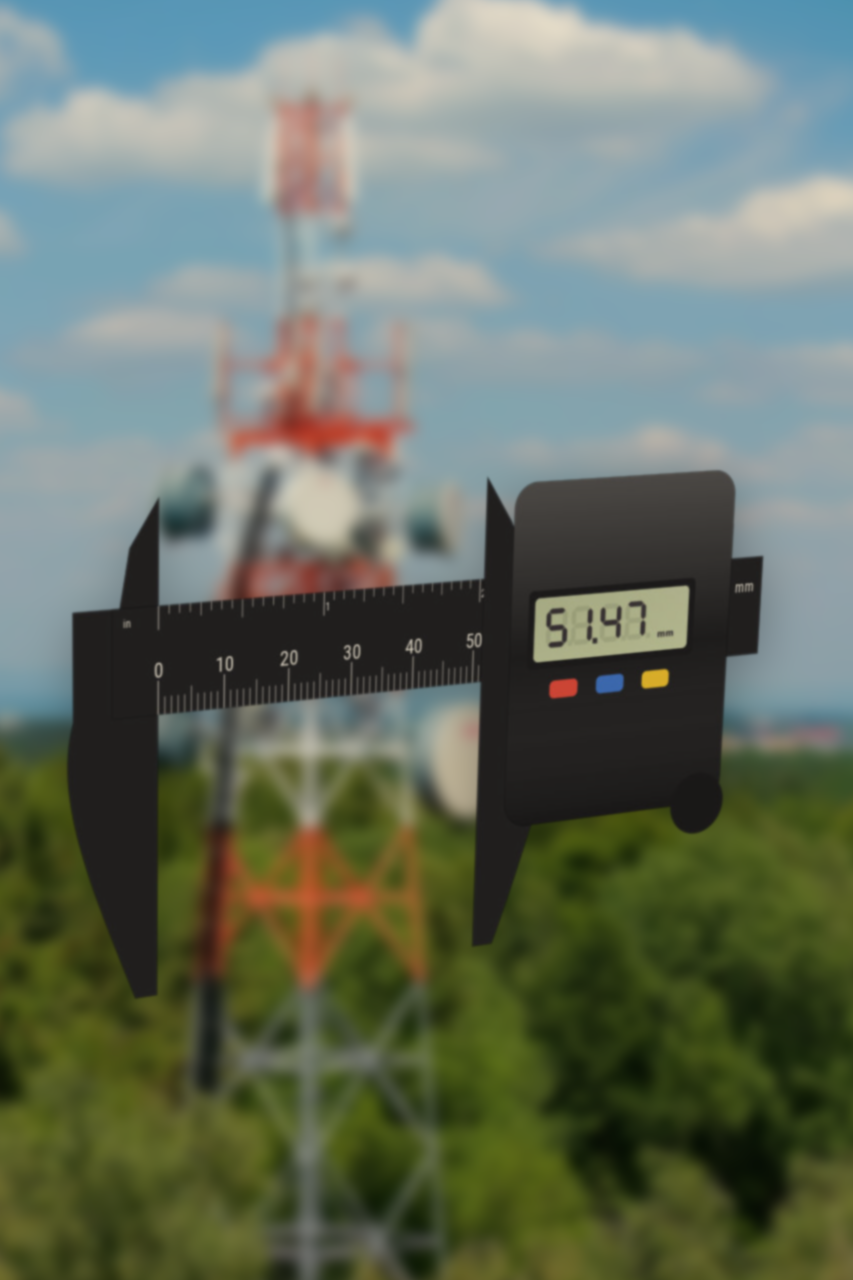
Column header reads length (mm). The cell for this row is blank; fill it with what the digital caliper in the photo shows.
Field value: 51.47 mm
